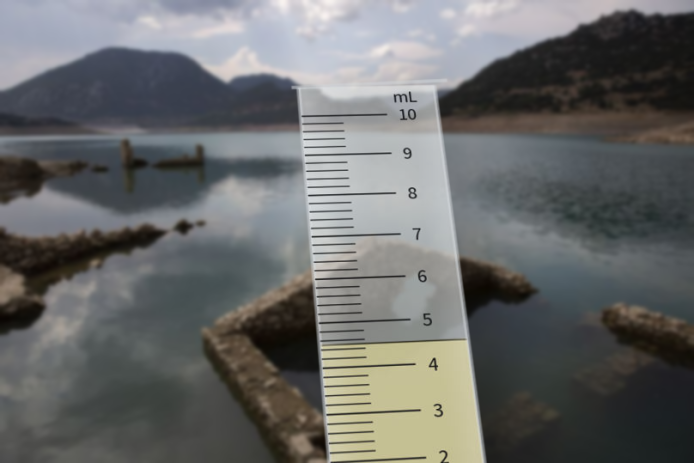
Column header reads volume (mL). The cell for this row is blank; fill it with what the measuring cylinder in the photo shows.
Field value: 4.5 mL
